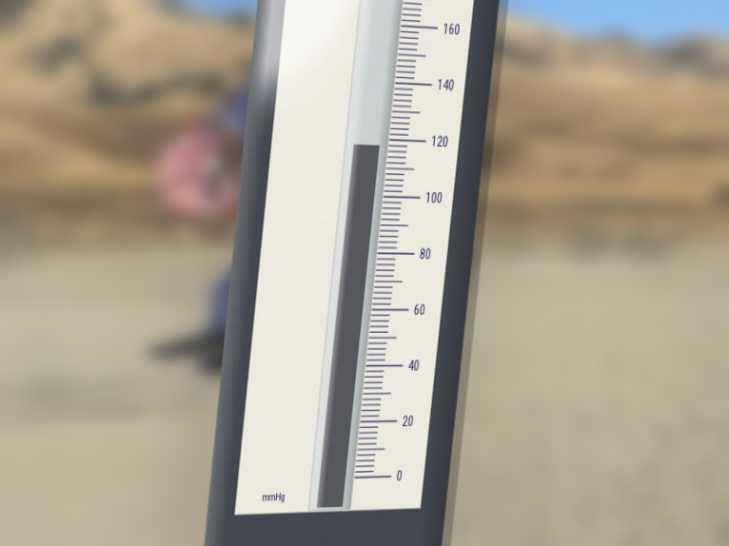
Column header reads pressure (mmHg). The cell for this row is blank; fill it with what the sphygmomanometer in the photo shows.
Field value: 118 mmHg
